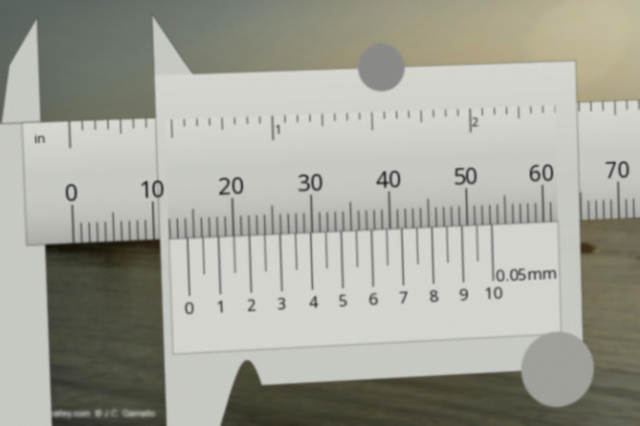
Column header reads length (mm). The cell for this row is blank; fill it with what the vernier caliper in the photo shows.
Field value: 14.2 mm
